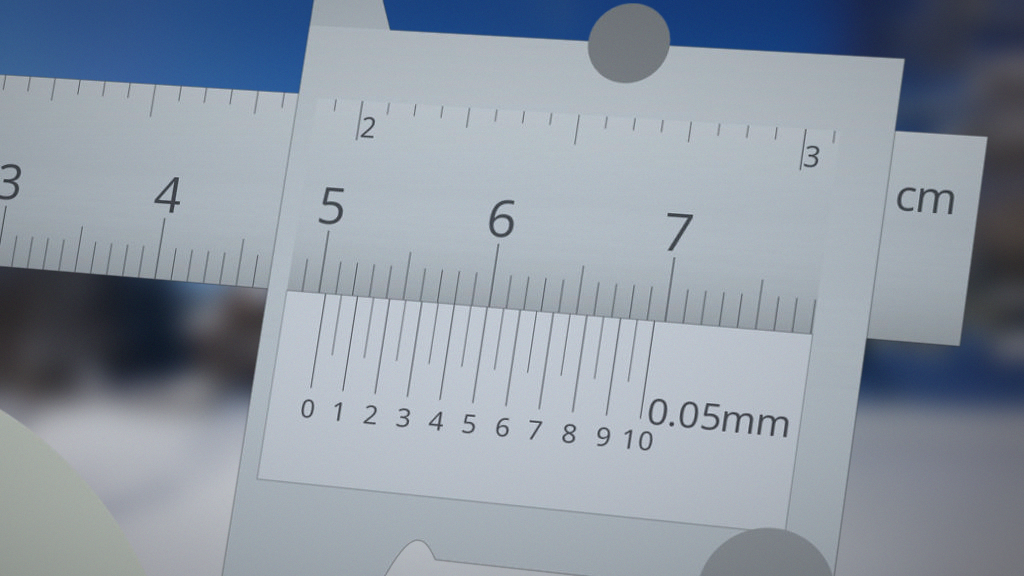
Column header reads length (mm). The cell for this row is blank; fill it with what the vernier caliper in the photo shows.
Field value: 50.4 mm
